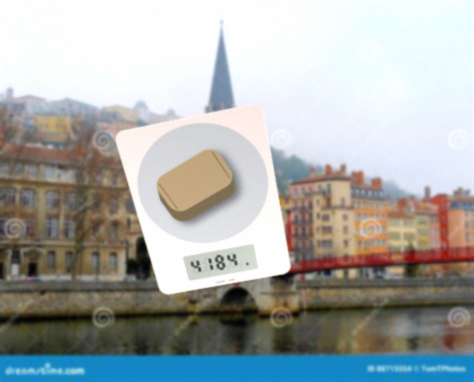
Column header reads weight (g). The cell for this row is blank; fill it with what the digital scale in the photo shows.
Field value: 4184 g
